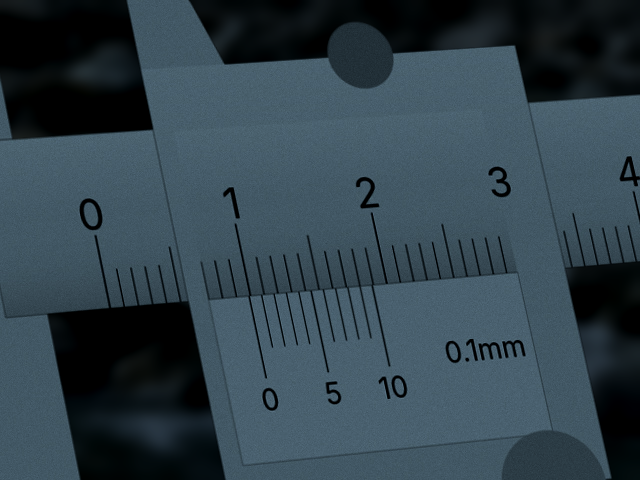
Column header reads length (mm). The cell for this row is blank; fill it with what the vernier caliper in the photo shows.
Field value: 9.9 mm
